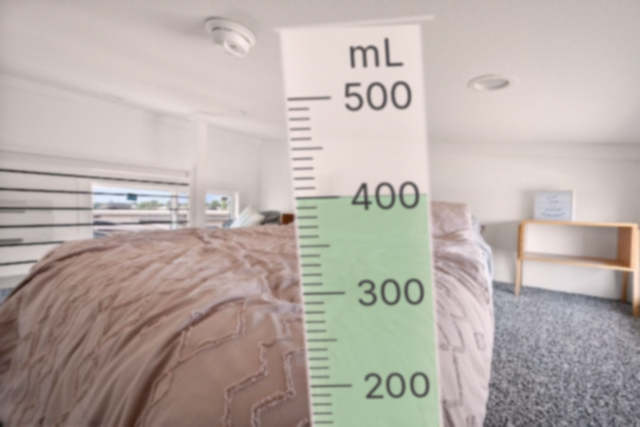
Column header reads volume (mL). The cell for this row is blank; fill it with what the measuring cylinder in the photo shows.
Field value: 400 mL
